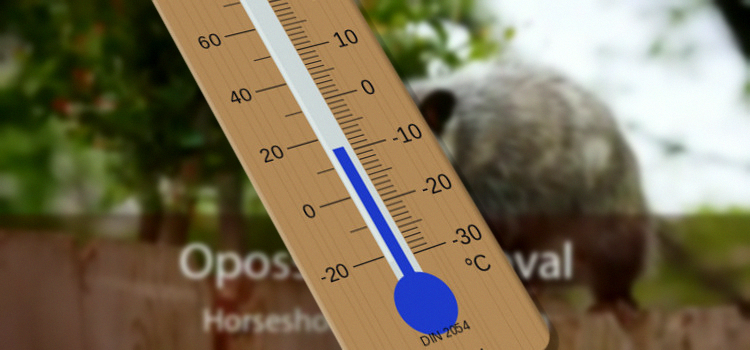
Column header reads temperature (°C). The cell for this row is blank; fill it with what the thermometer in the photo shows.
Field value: -9 °C
